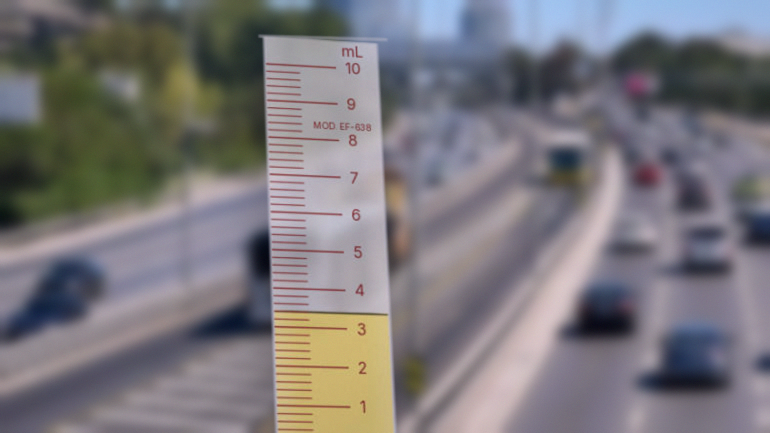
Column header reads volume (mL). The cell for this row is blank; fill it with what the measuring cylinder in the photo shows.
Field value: 3.4 mL
